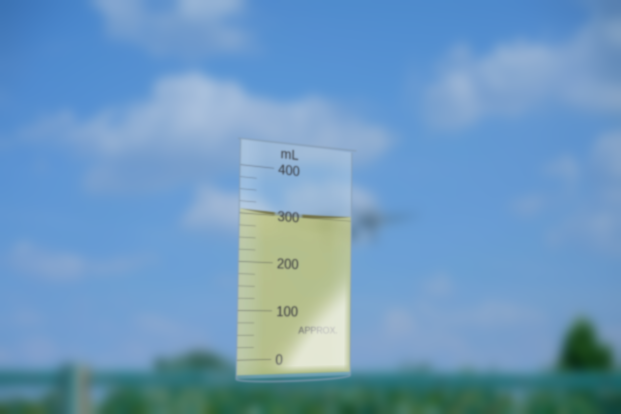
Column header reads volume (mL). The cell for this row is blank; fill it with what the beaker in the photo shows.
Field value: 300 mL
